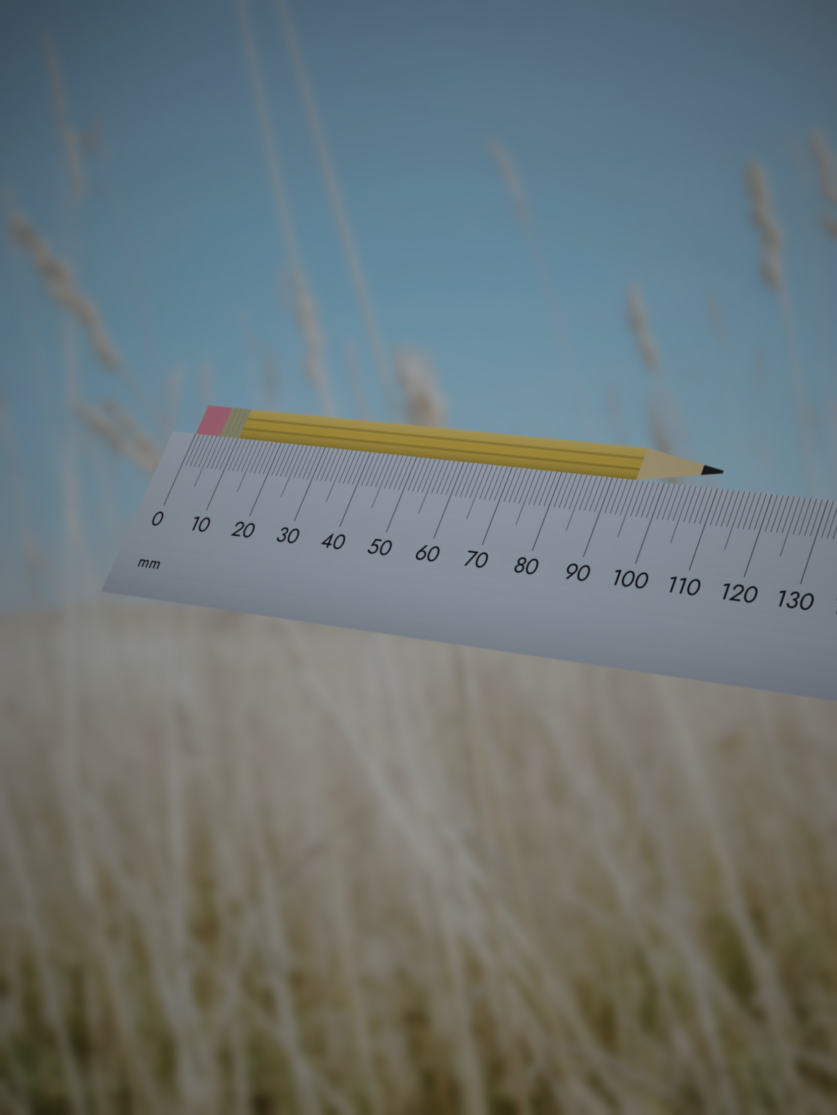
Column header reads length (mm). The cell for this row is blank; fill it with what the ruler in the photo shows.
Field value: 110 mm
